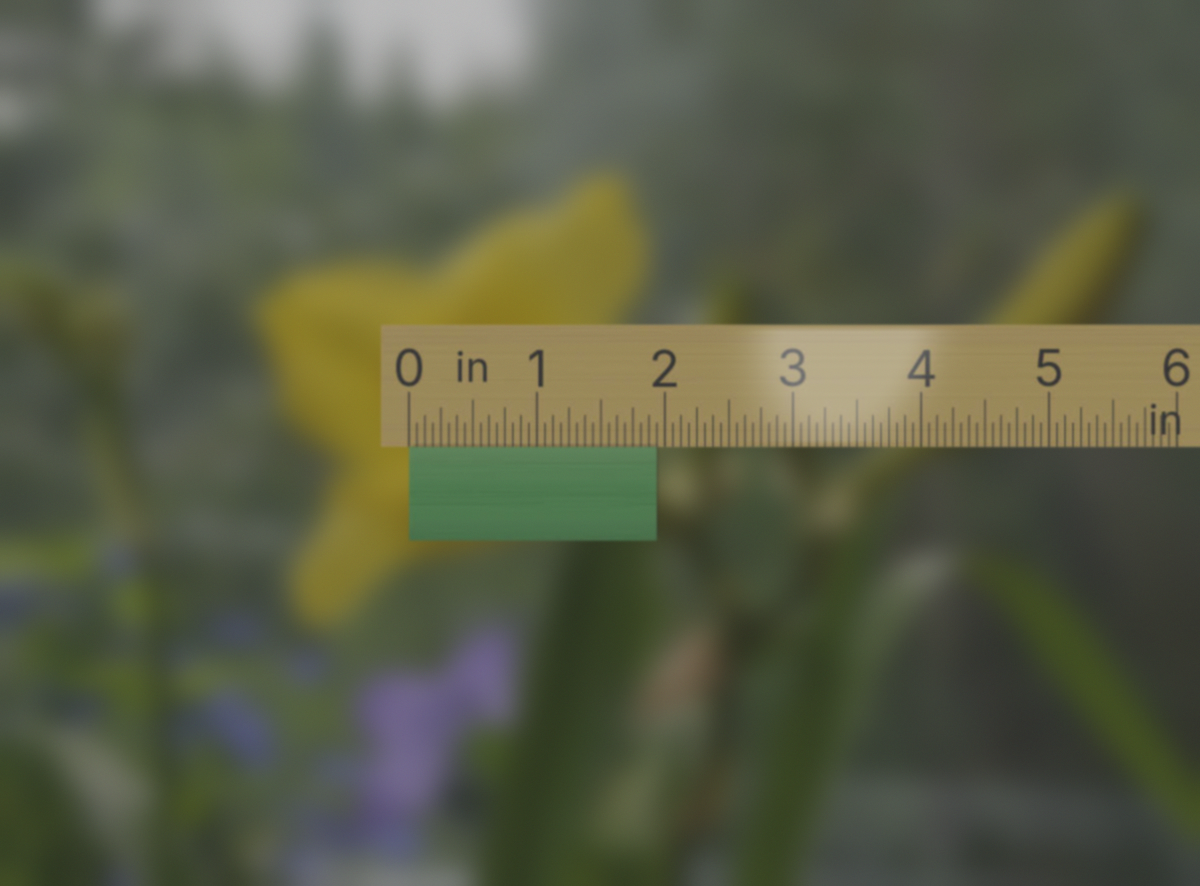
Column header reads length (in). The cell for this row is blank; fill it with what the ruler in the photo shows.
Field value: 1.9375 in
